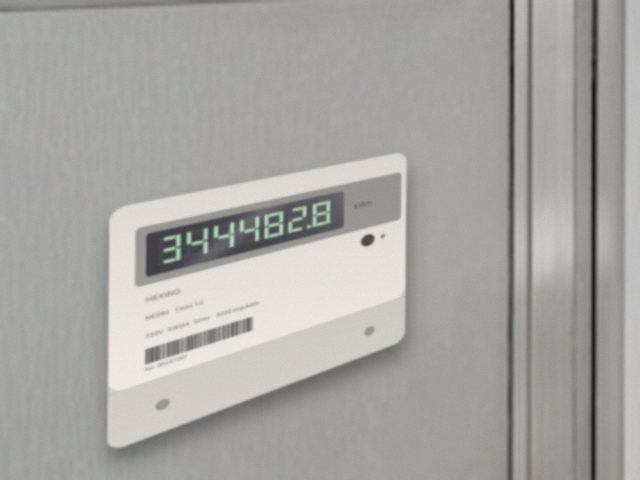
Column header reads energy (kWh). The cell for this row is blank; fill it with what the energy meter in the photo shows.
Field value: 344482.8 kWh
